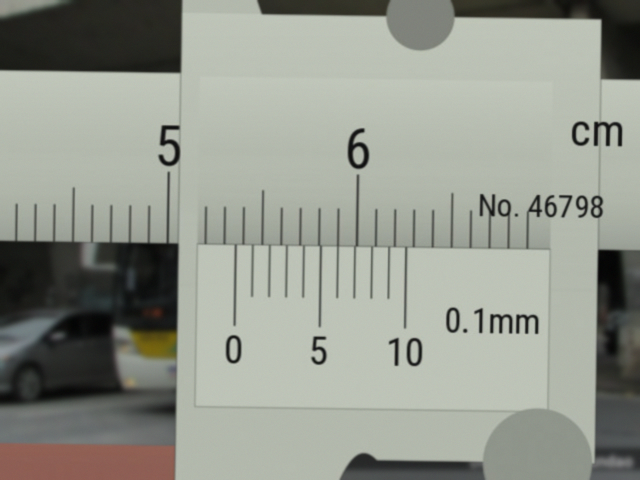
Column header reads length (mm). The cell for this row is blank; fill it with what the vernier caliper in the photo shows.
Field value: 53.6 mm
